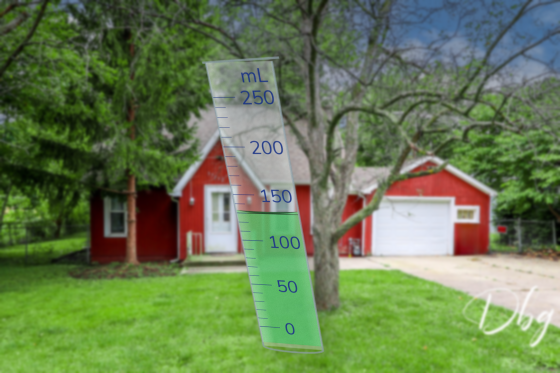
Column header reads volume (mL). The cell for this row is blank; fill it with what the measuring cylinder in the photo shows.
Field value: 130 mL
